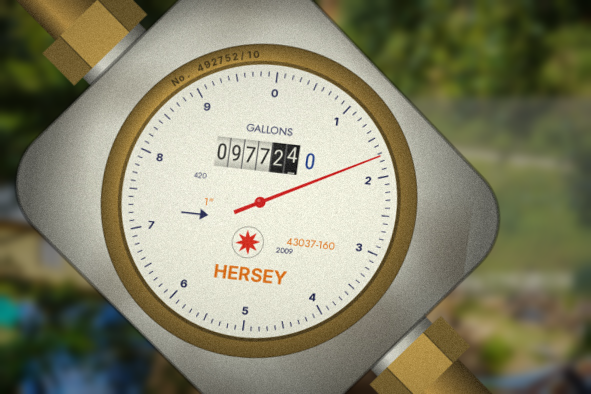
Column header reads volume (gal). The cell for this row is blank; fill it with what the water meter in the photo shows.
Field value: 977241.7 gal
